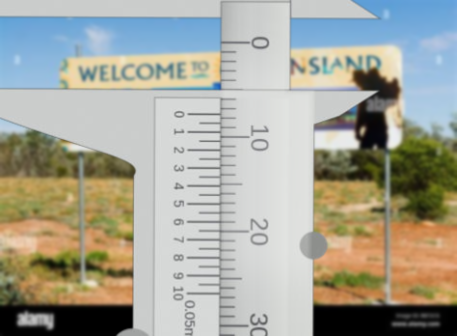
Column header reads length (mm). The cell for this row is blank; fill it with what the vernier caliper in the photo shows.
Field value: 7.6 mm
